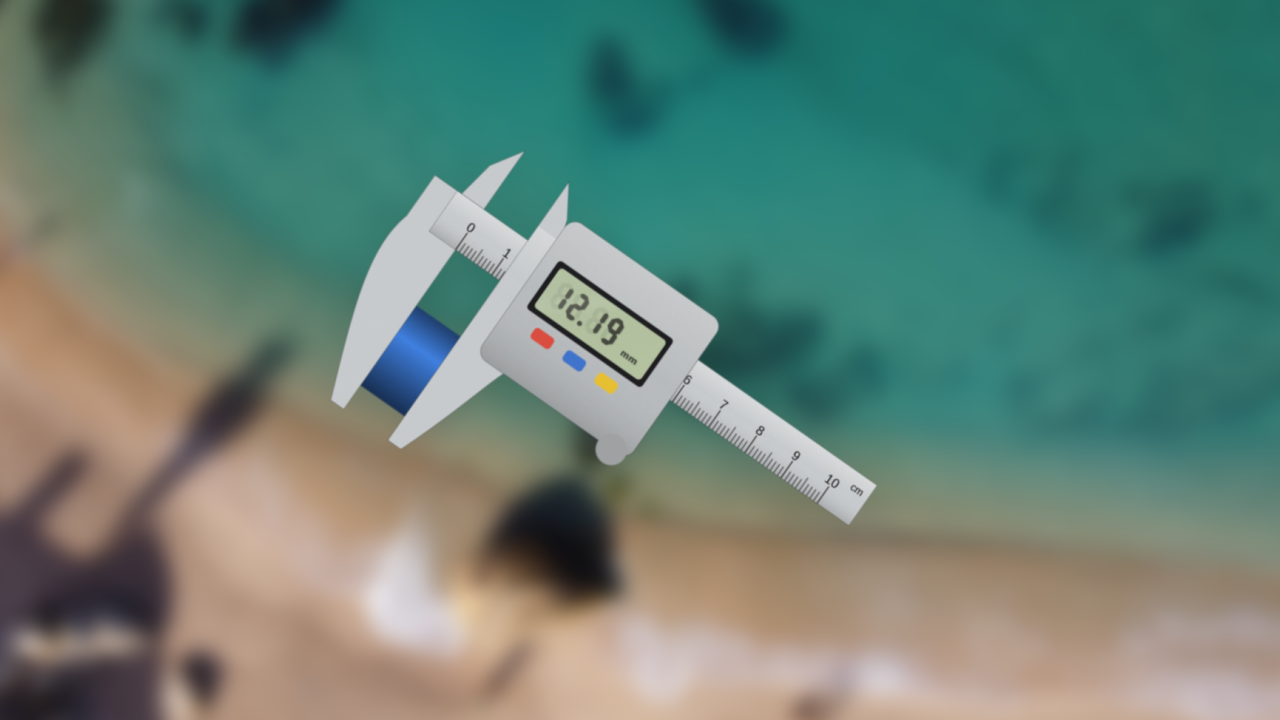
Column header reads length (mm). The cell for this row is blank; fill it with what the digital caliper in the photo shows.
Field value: 12.19 mm
